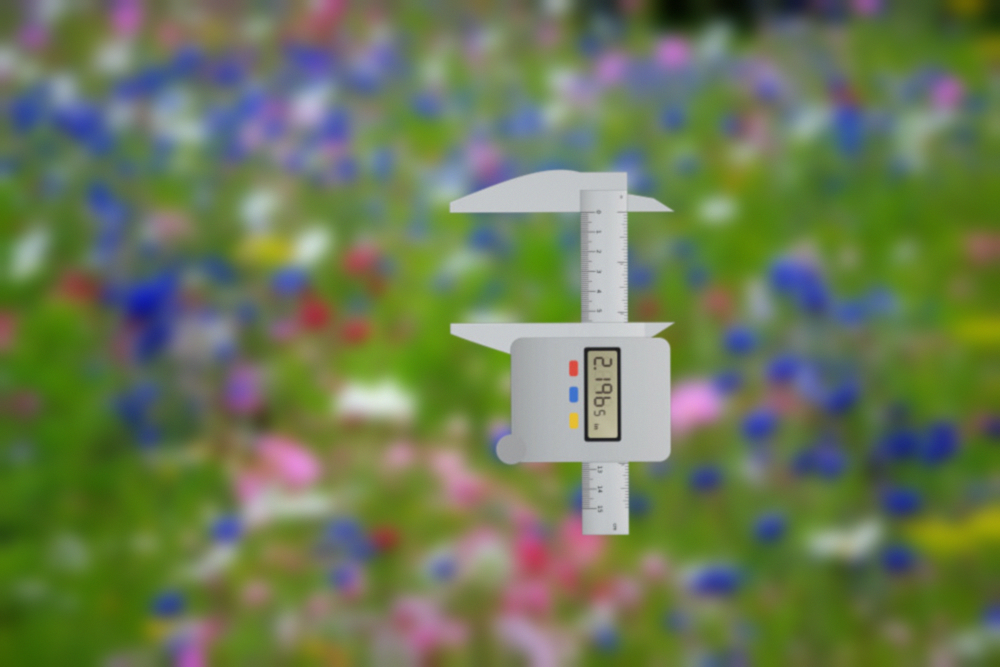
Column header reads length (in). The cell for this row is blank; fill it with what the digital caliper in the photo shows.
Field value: 2.1965 in
